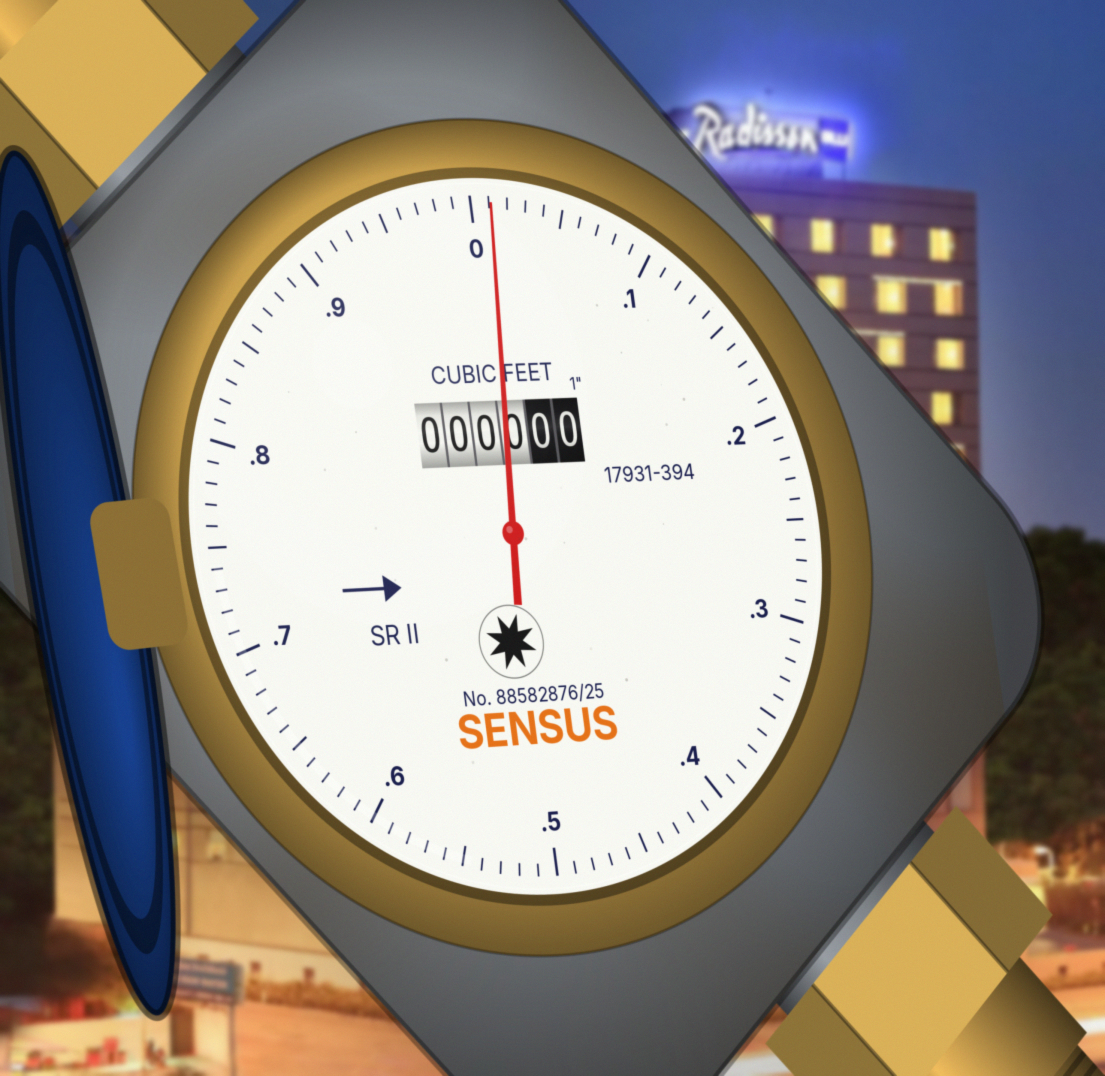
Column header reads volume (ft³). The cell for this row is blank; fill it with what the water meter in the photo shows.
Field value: 0.01 ft³
